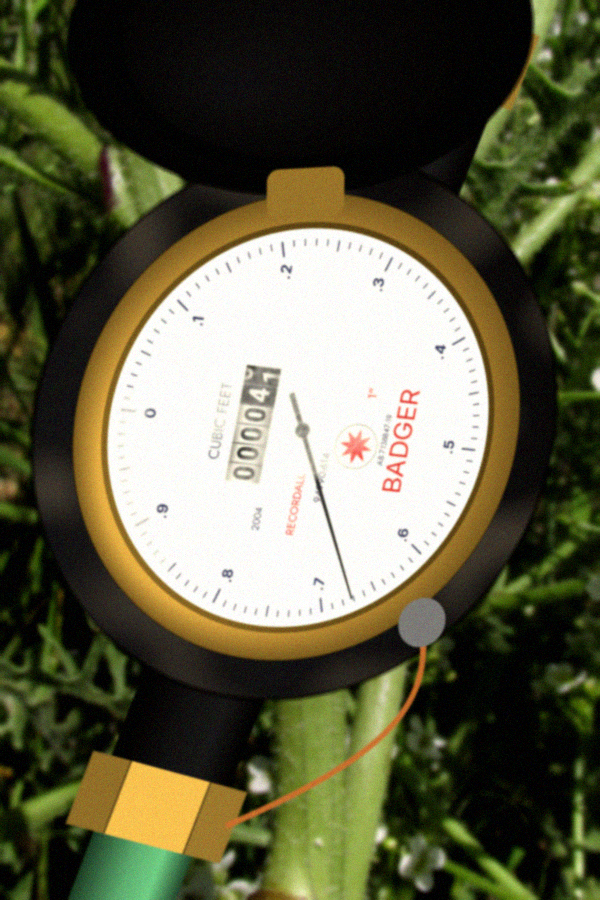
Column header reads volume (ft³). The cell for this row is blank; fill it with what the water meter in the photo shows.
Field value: 40.67 ft³
